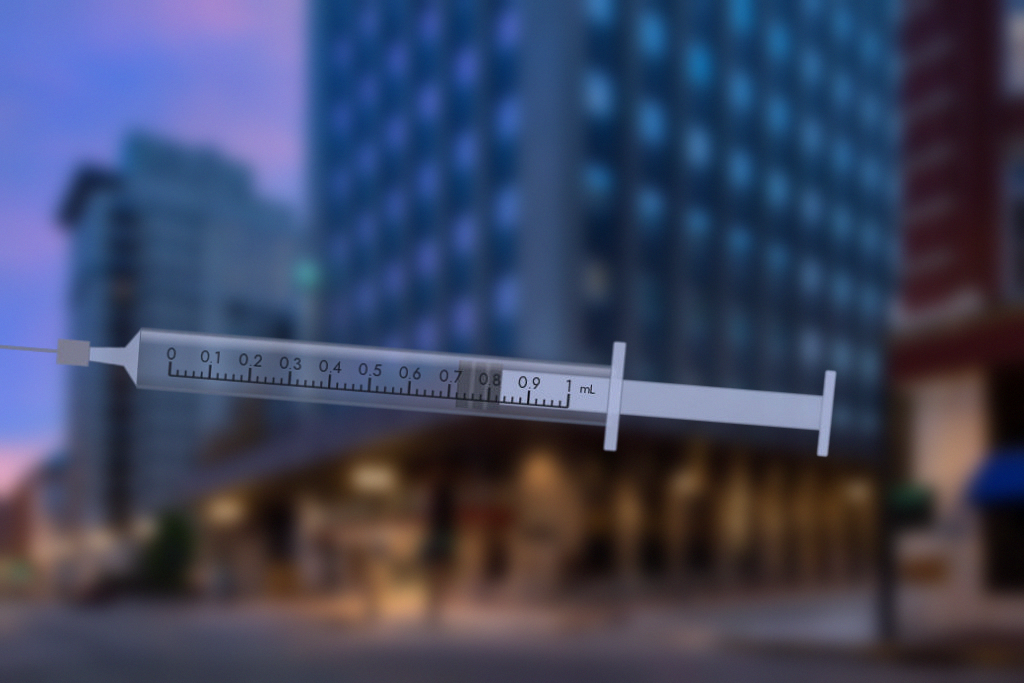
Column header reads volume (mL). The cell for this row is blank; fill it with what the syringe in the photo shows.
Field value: 0.72 mL
